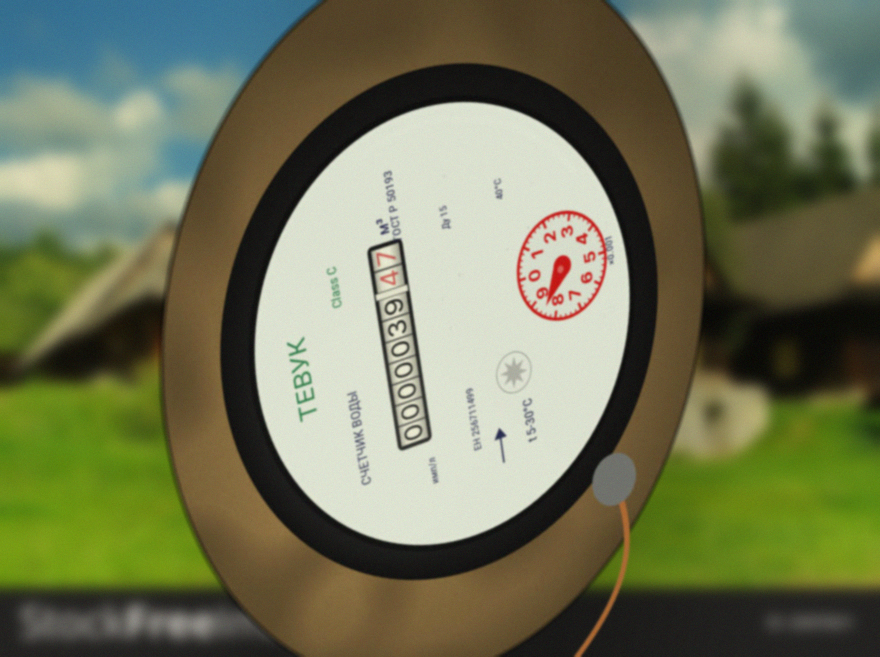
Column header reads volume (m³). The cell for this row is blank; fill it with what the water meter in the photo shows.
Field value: 39.478 m³
